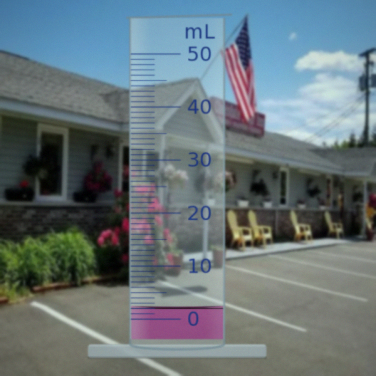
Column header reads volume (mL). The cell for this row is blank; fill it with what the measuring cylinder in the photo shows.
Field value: 2 mL
